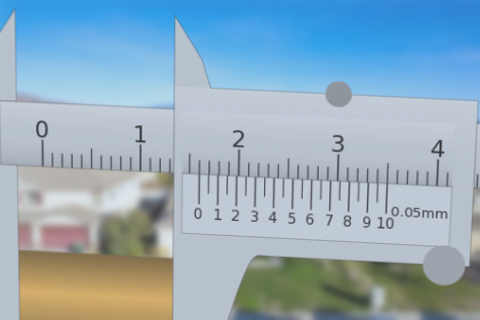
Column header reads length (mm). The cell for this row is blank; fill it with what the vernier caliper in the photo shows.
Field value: 16.0 mm
